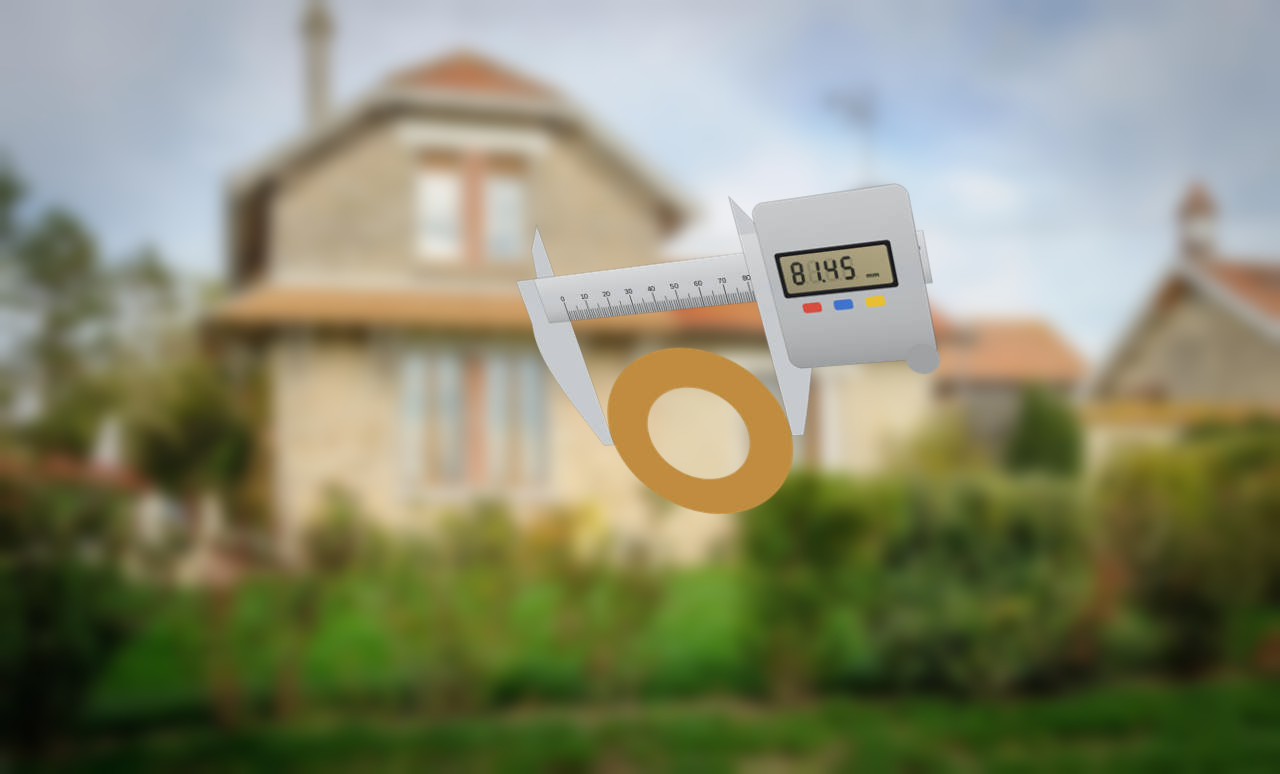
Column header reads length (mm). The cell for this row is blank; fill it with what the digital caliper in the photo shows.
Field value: 81.45 mm
